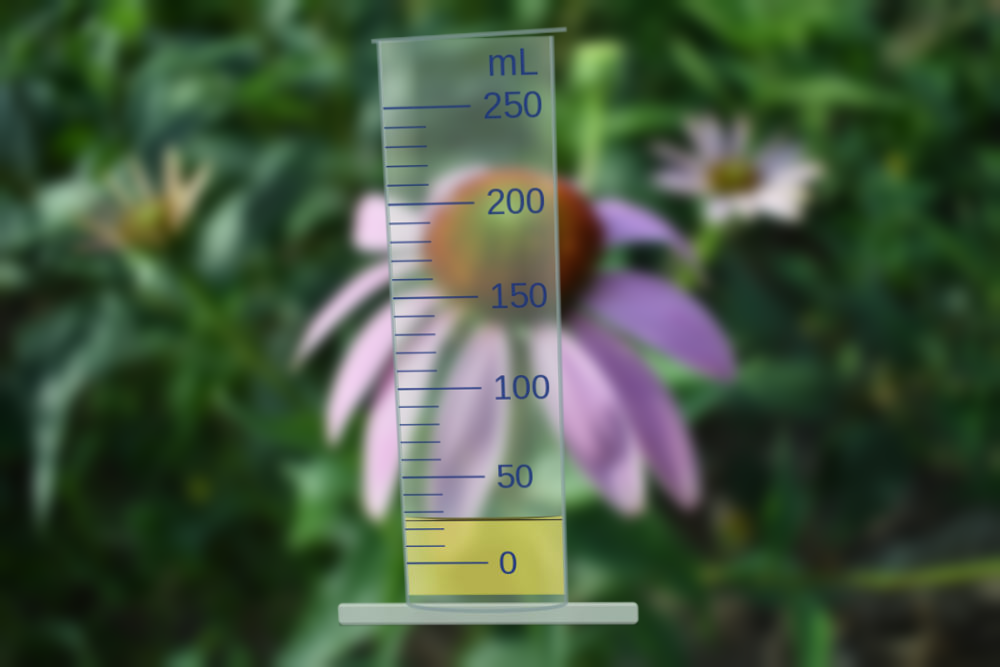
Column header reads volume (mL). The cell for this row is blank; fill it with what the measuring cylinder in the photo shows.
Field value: 25 mL
